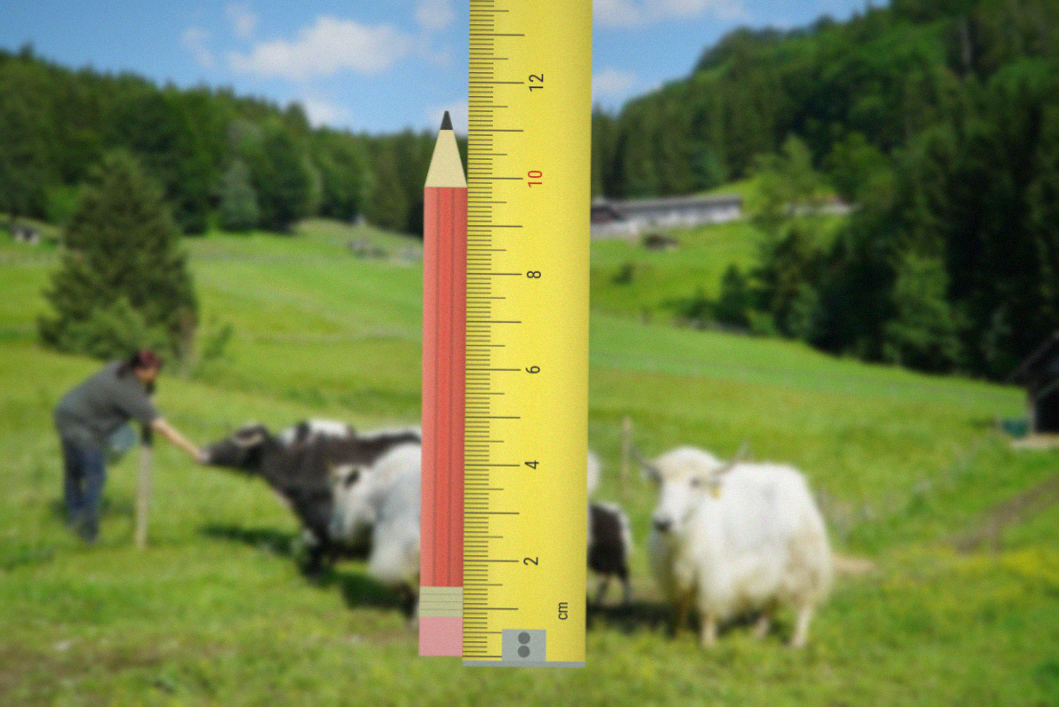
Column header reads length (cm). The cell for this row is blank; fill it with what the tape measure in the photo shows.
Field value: 11.4 cm
